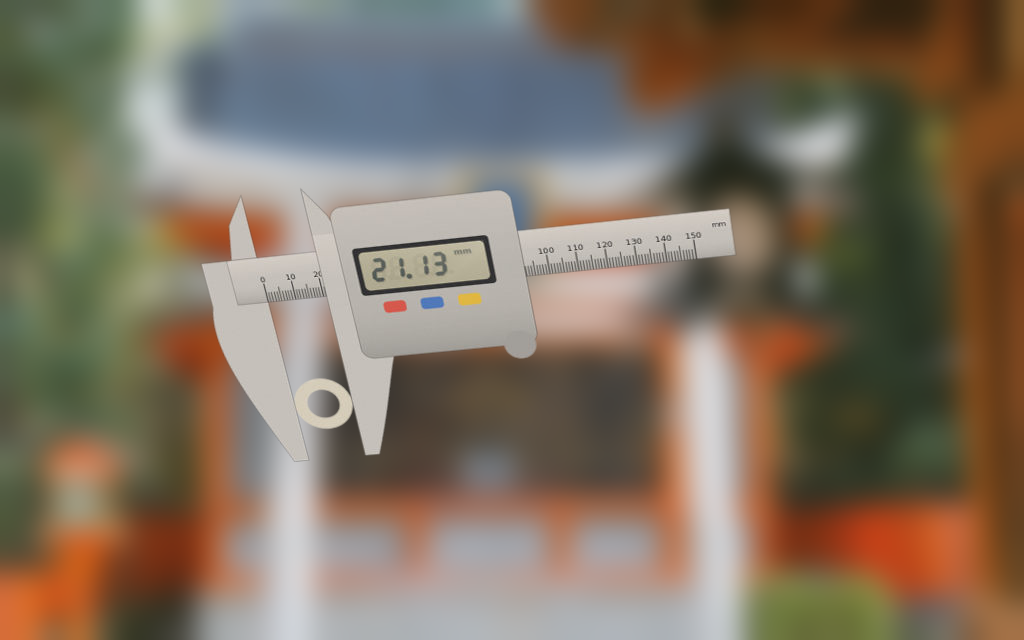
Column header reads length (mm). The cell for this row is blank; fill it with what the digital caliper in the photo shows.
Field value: 21.13 mm
